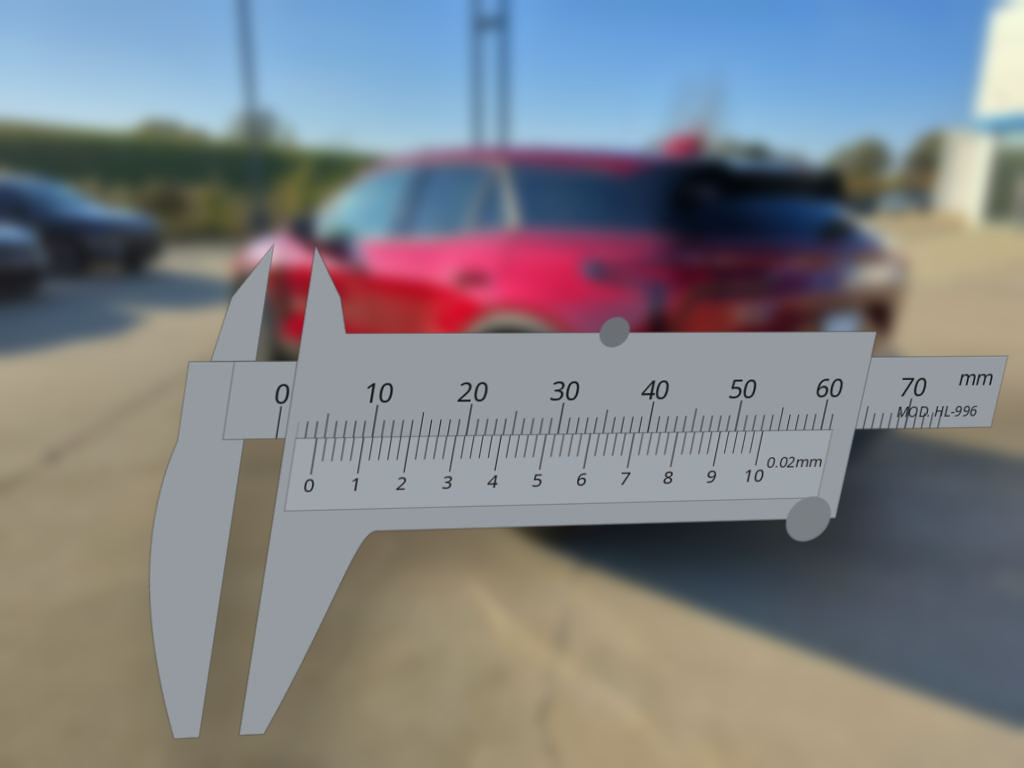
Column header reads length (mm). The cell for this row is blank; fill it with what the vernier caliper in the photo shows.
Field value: 4.2 mm
